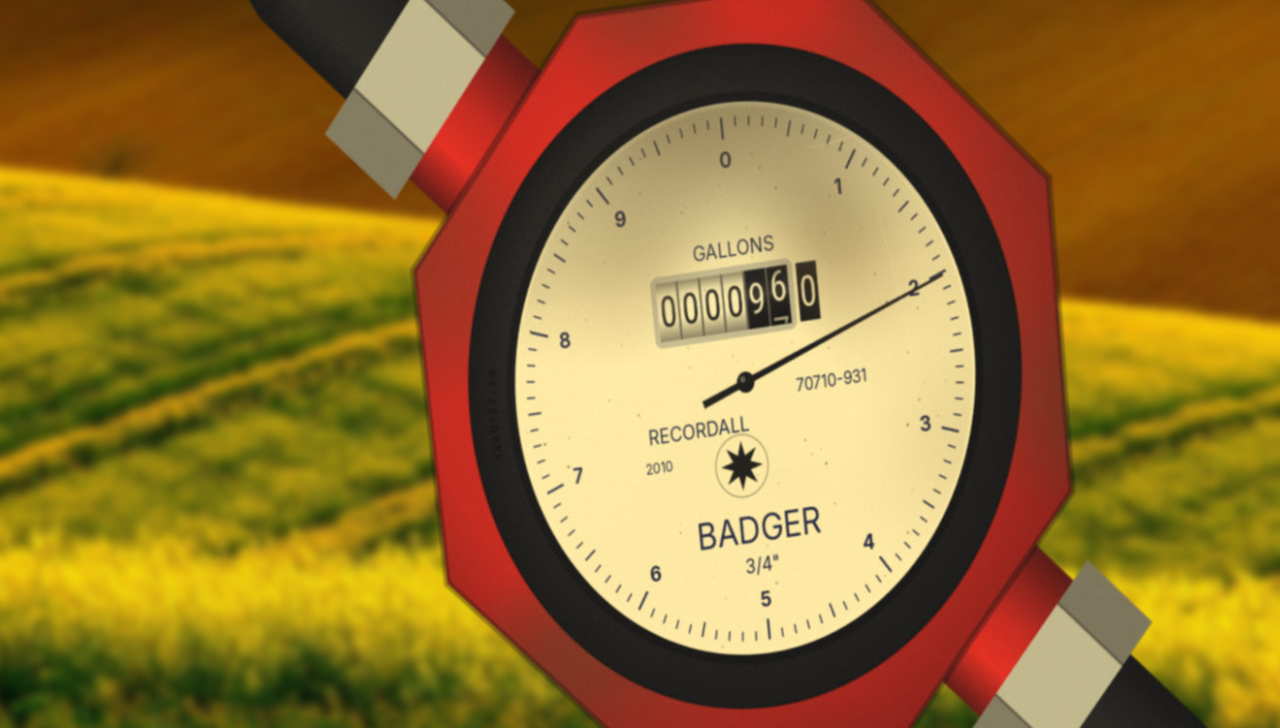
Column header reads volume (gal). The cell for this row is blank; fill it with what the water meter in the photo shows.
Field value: 962.0 gal
